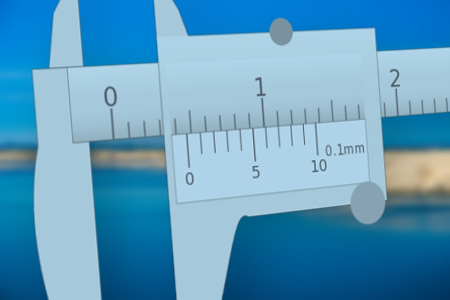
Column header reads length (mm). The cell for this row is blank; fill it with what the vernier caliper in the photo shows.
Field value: 4.7 mm
